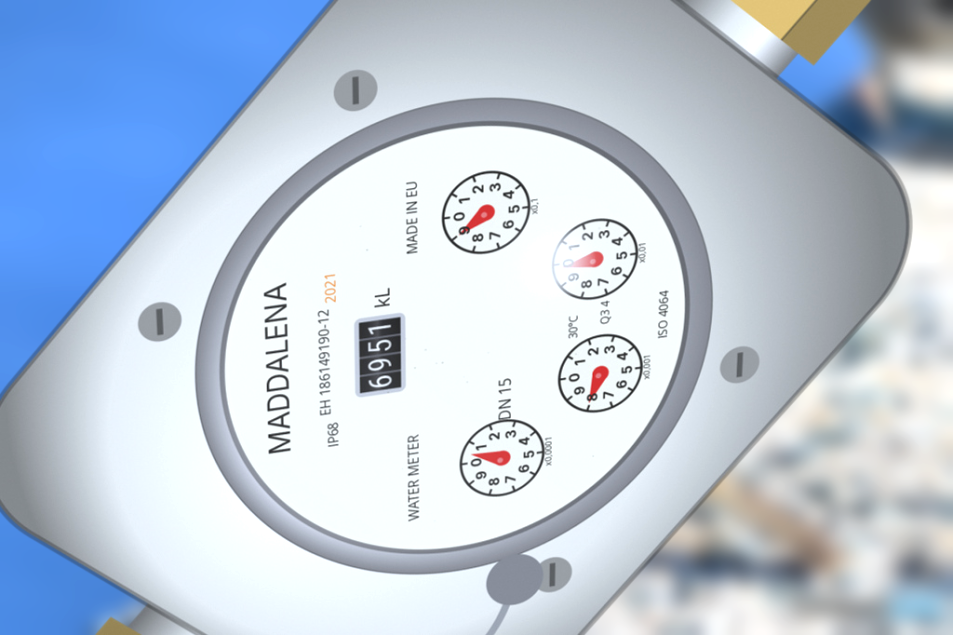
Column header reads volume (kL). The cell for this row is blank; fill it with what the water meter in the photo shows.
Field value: 6951.8980 kL
